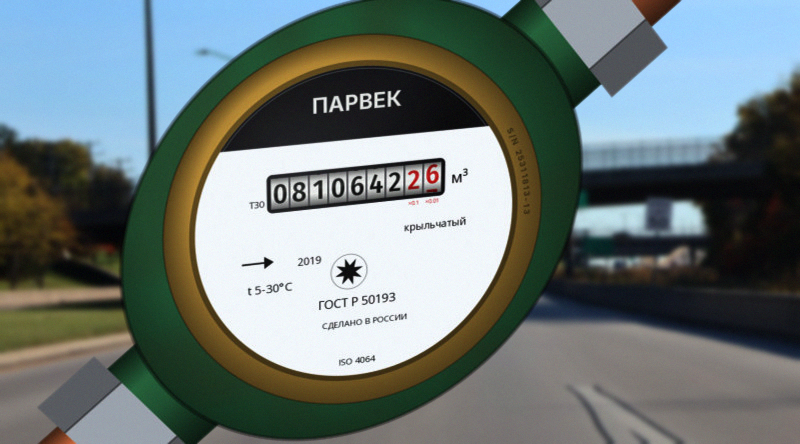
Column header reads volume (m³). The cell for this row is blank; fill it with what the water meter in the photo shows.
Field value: 810642.26 m³
